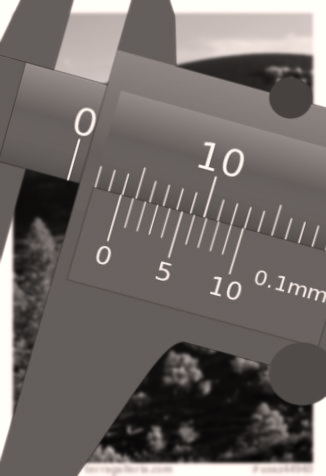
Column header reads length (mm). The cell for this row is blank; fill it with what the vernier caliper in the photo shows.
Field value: 3.9 mm
